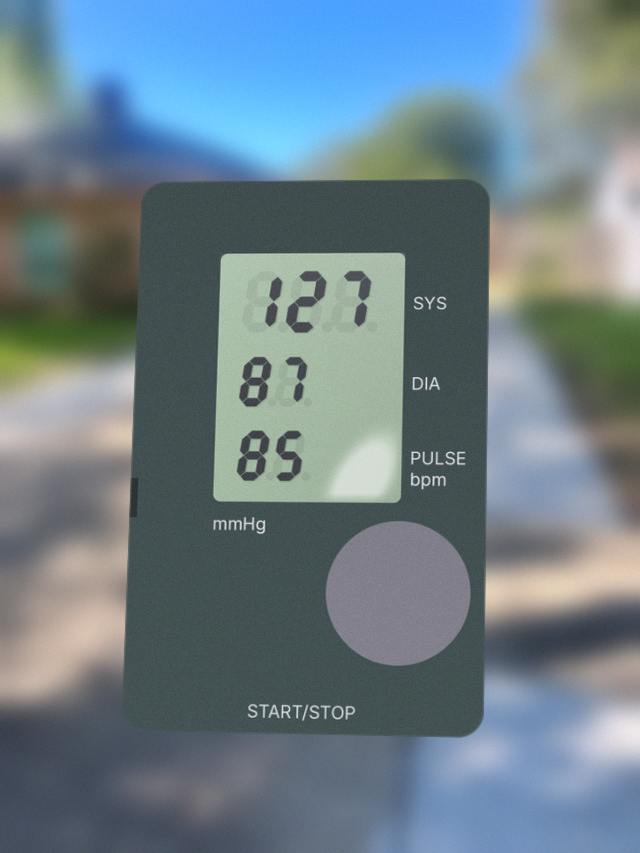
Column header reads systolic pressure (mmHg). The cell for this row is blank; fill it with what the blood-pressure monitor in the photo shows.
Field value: 127 mmHg
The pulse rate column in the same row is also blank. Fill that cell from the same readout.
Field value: 85 bpm
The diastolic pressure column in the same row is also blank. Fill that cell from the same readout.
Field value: 87 mmHg
